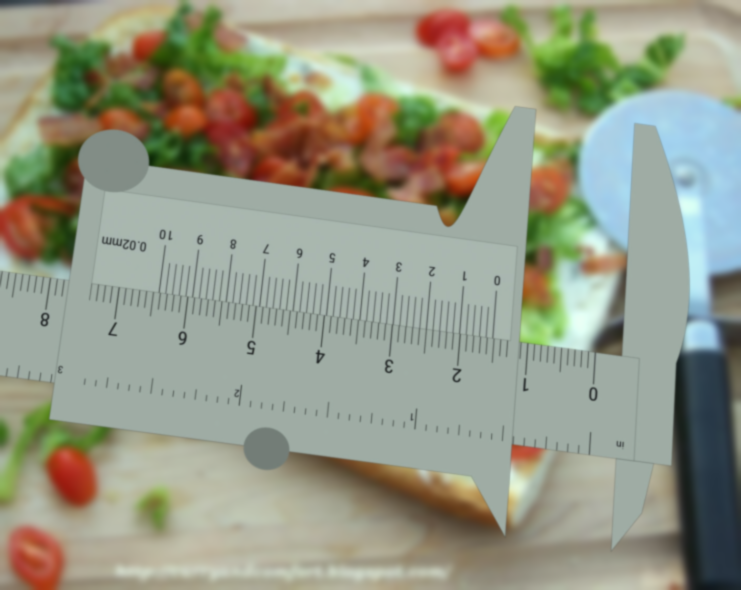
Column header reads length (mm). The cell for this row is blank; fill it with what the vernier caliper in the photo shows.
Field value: 15.2 mm
